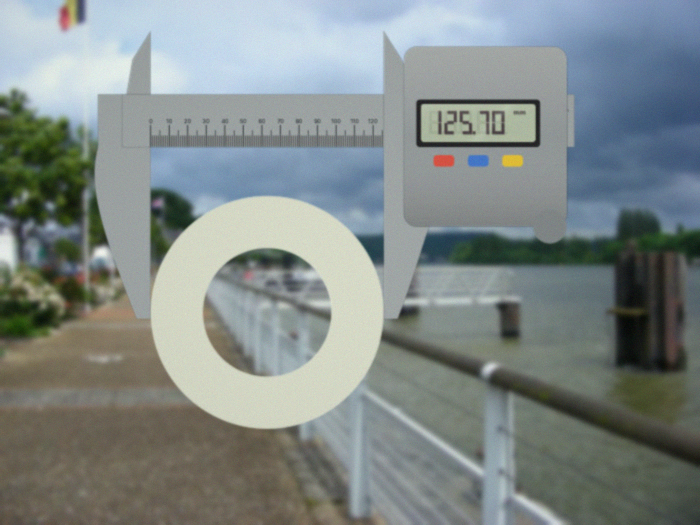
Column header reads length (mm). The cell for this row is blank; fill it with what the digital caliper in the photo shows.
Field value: 125.70 mm
